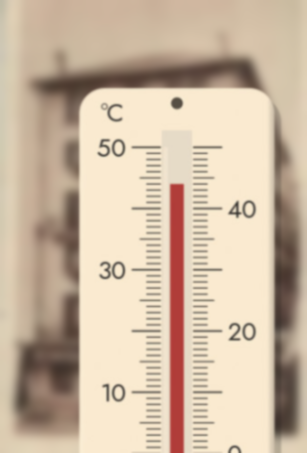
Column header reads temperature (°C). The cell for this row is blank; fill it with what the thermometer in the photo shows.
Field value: 44 °C
